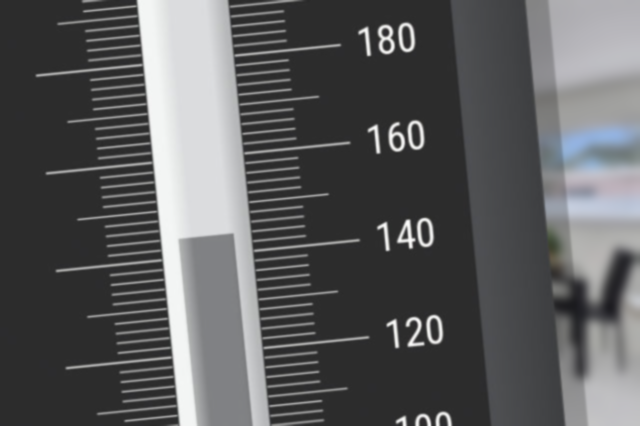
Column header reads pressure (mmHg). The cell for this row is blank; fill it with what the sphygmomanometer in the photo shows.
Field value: 144 mmHg
